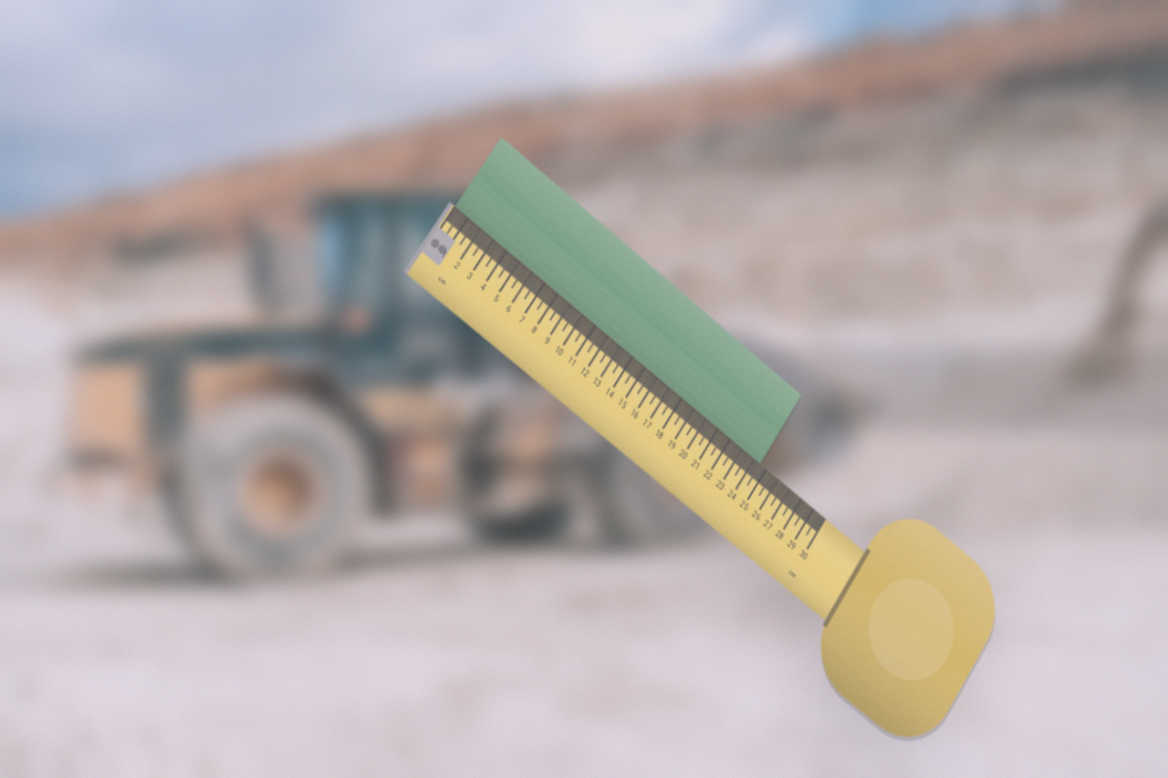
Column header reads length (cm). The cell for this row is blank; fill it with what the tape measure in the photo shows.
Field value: 24.5 cm
